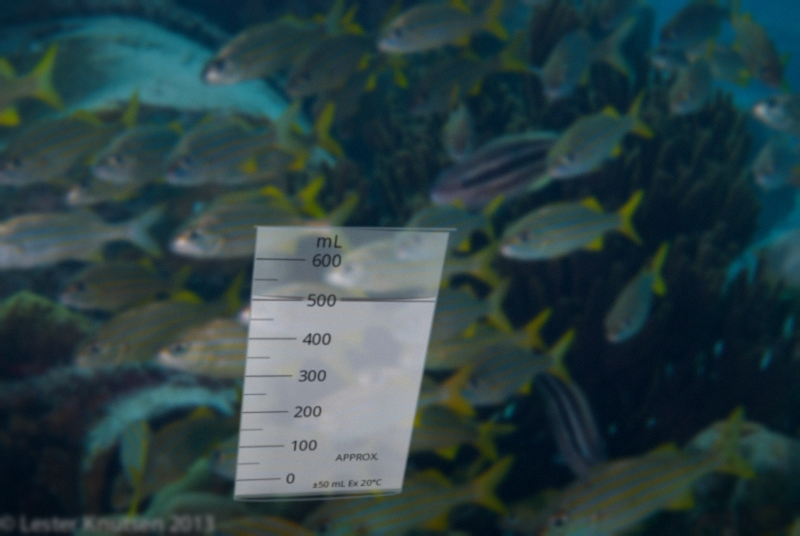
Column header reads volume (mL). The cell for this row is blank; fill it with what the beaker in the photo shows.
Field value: 500 mL
